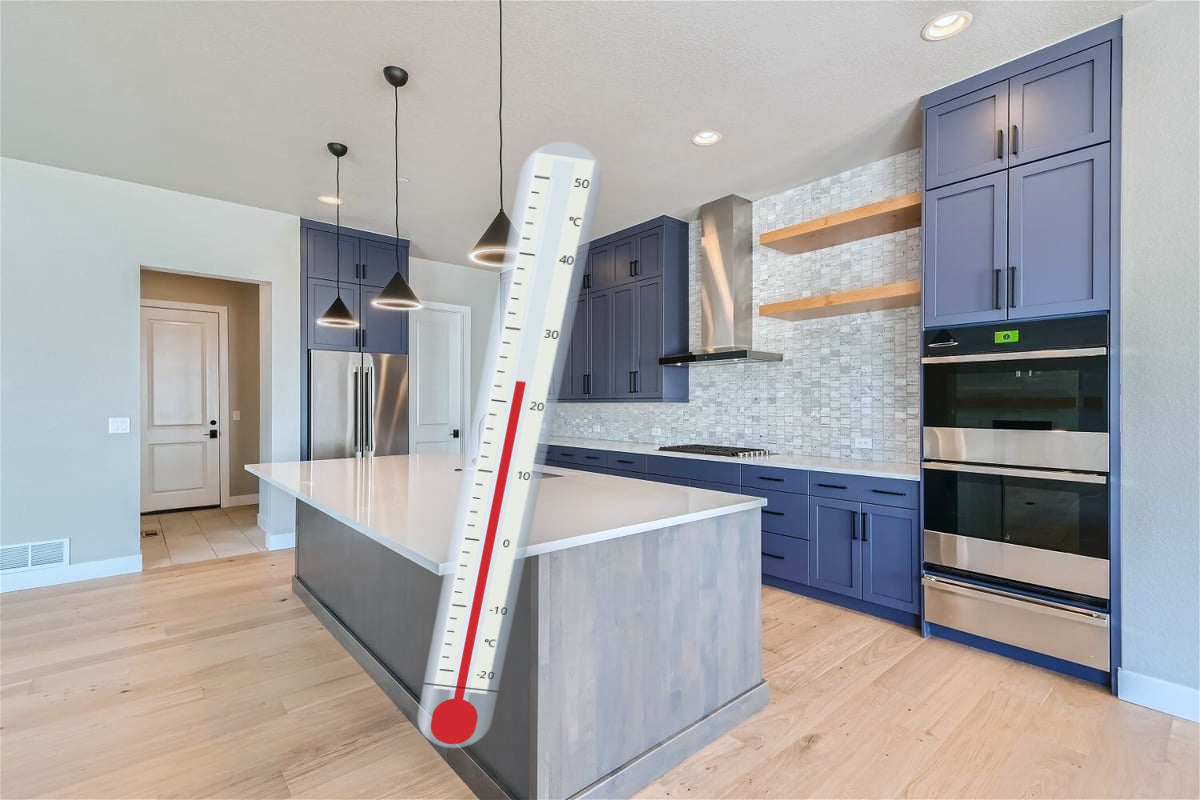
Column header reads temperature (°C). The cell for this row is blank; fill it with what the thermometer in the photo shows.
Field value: 23 °C
